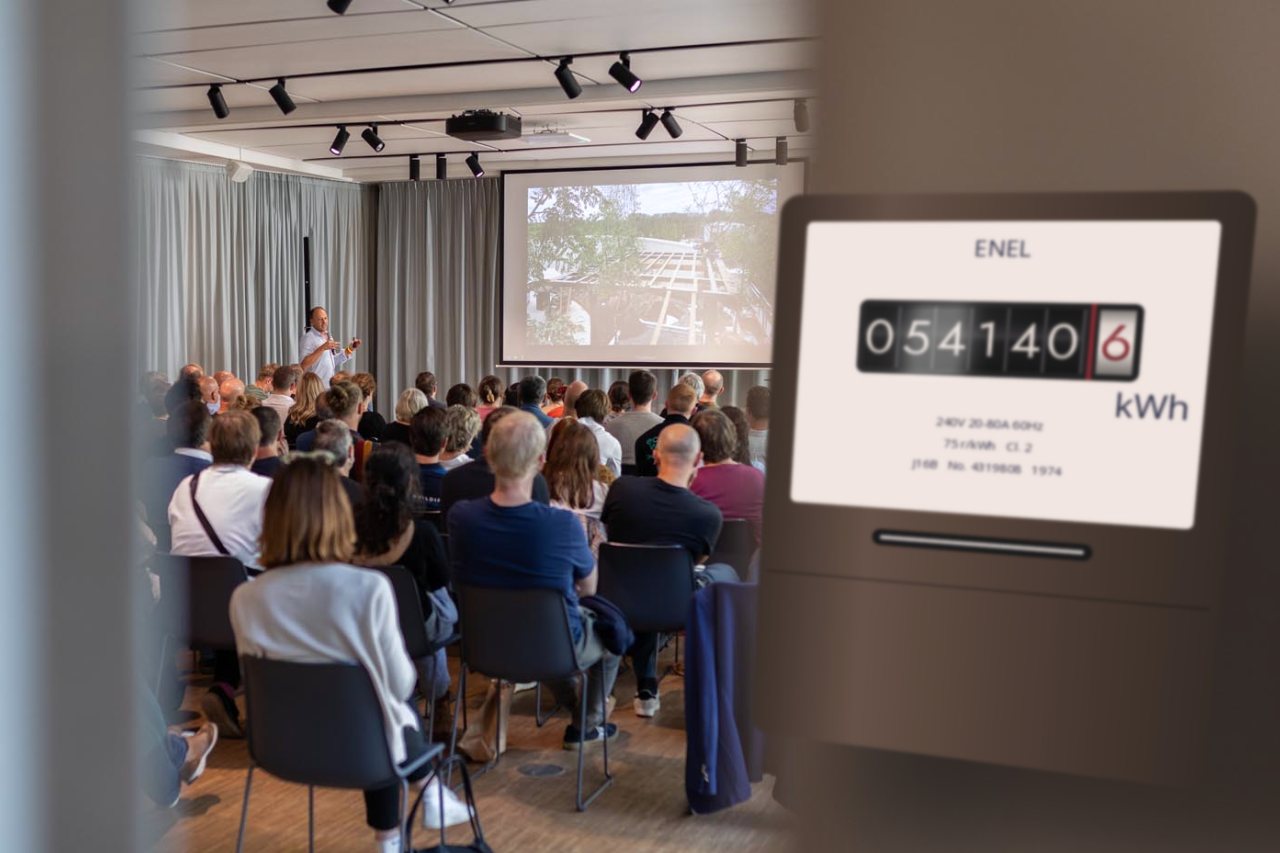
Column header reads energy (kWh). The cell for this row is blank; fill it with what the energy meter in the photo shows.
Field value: 54140.6 kWh
